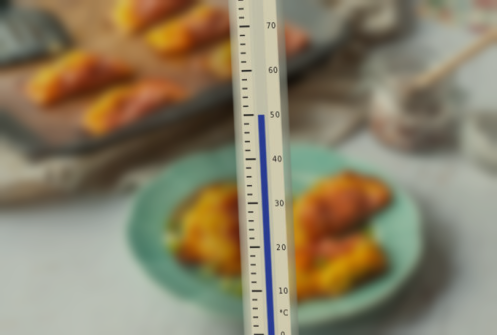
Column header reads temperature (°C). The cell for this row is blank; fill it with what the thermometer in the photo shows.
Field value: 50 °C
